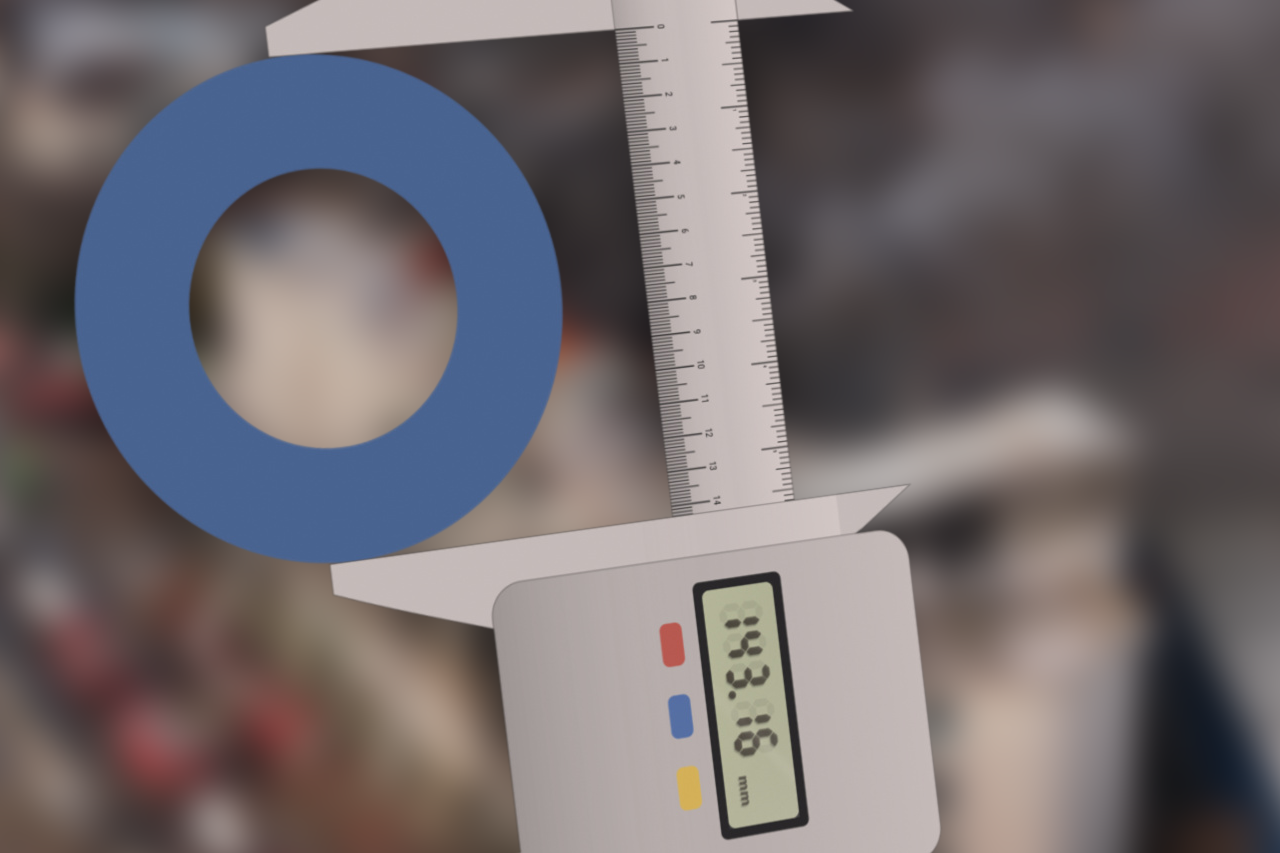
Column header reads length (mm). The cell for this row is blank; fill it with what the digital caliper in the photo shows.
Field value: 143.16 mm
